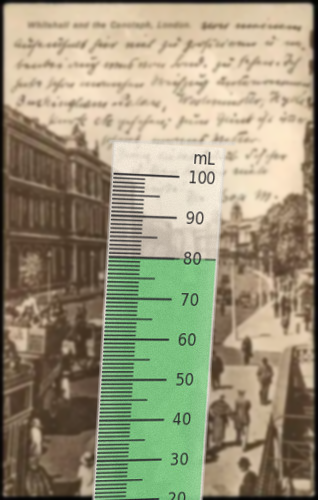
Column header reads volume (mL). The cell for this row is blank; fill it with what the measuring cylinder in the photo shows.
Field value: 80 mL
